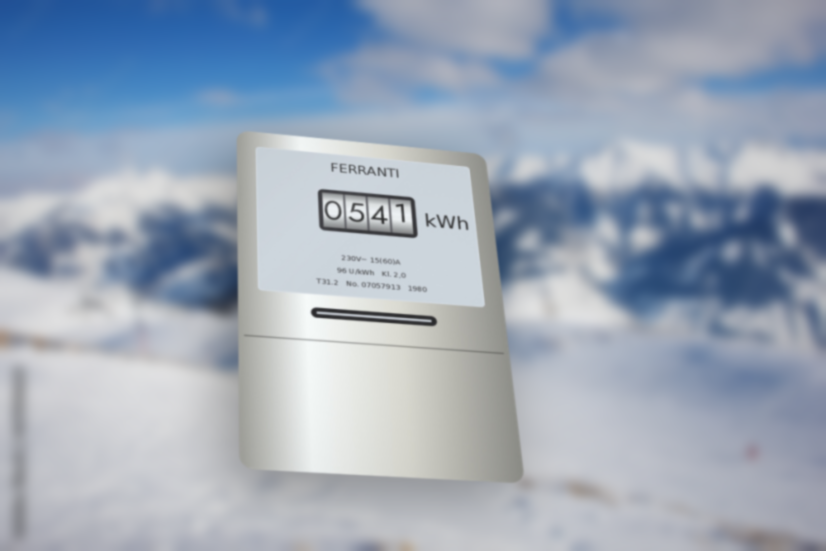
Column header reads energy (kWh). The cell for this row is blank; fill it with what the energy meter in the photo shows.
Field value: 541 kWh
